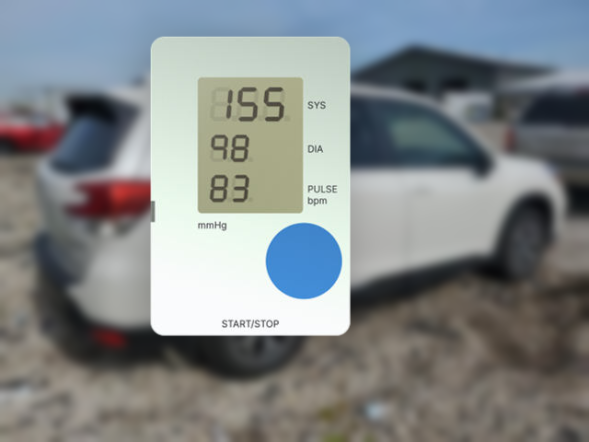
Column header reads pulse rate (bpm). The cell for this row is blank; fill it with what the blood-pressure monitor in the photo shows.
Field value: 83 bpm
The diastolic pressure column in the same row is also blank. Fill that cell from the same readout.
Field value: 98 mmHg
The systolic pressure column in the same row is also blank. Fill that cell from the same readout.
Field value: 155 mmHg
